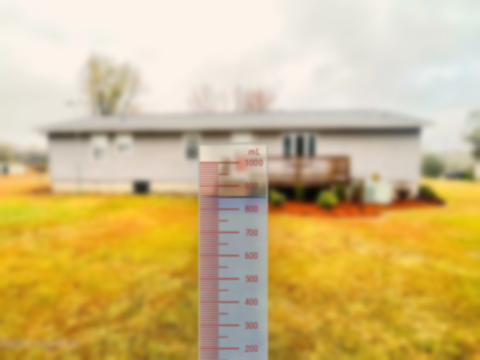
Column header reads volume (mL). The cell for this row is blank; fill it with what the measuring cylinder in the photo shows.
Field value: 850 mL
